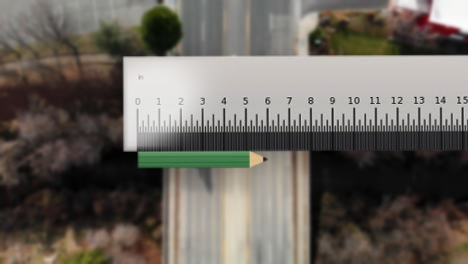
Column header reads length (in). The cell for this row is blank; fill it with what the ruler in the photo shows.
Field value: 6 in
